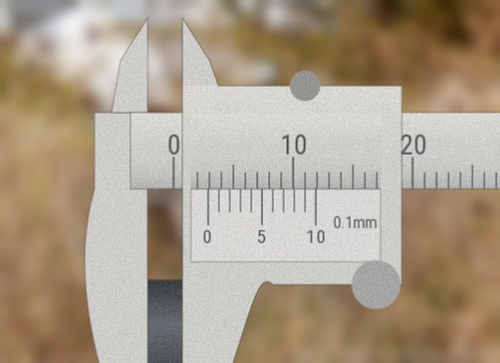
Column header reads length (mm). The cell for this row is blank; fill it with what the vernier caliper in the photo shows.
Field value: 2.9 mm
